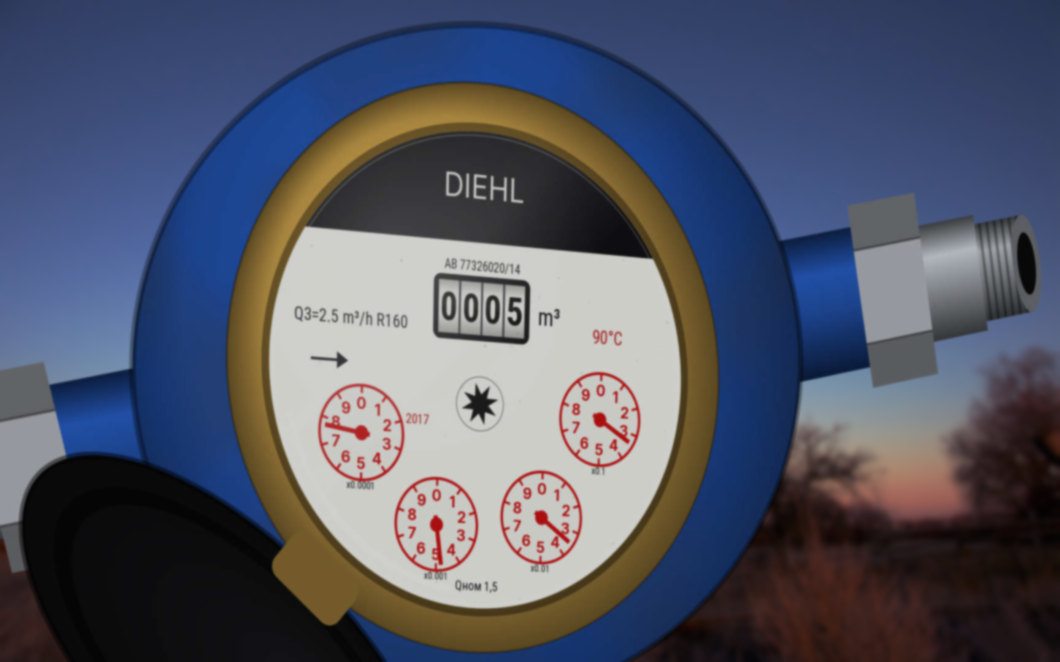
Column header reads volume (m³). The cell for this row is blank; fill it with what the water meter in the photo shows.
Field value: 5.3347 m³
